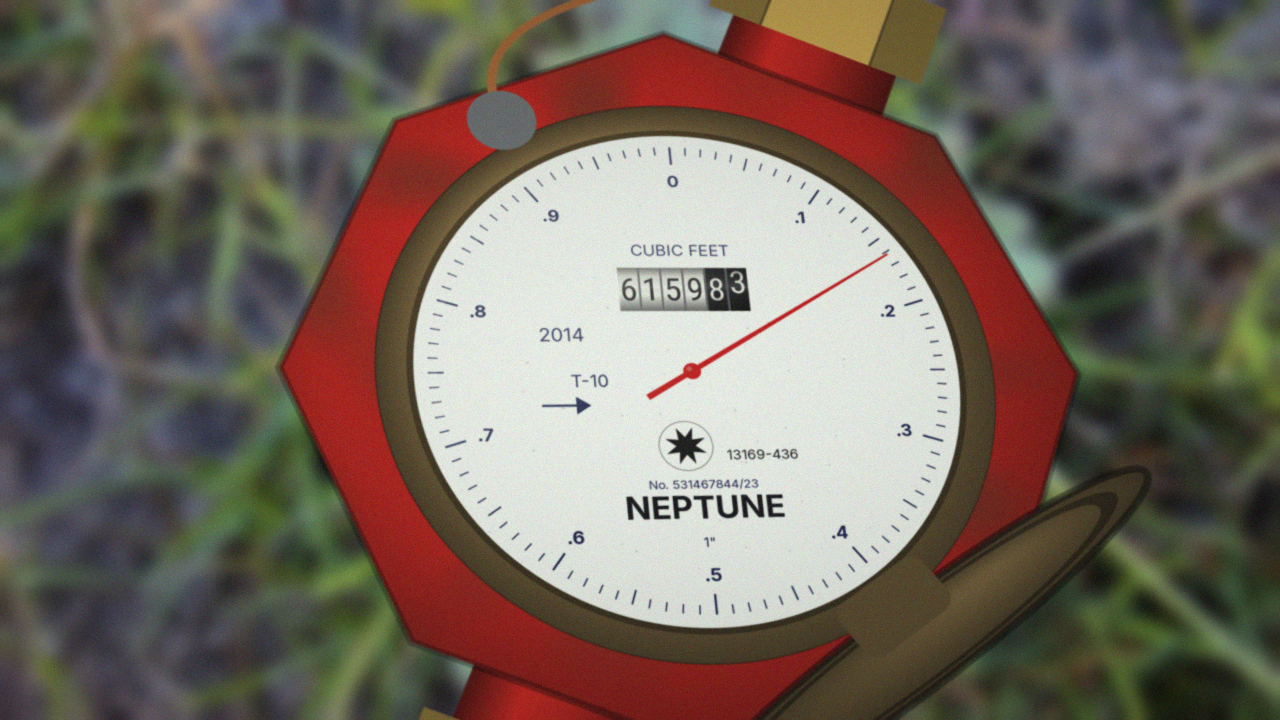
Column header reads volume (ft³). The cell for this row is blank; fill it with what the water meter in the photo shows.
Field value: 615983.16 ft³
